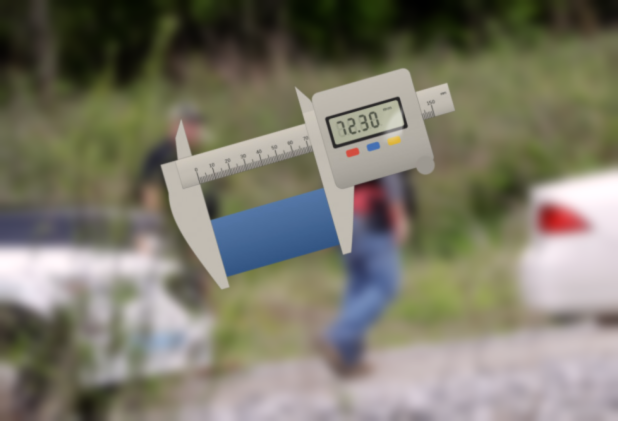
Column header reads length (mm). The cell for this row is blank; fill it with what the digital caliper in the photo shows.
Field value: 72.30 mm
